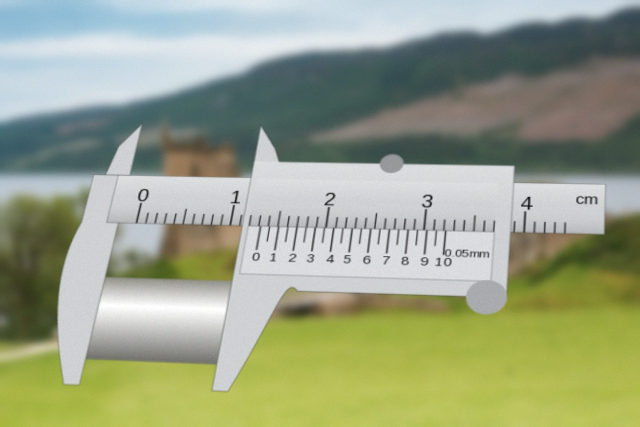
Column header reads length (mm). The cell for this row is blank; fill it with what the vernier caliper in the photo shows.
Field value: 13.2 mm
